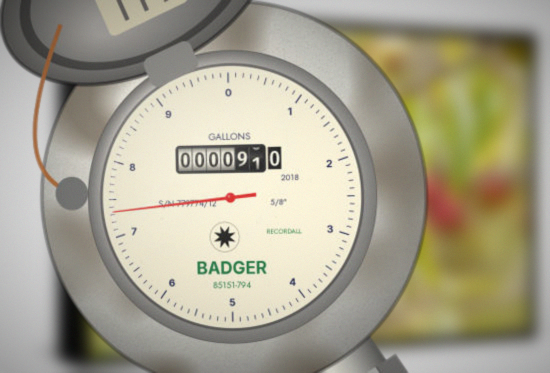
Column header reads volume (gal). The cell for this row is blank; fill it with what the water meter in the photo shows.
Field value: 907.3 gal
